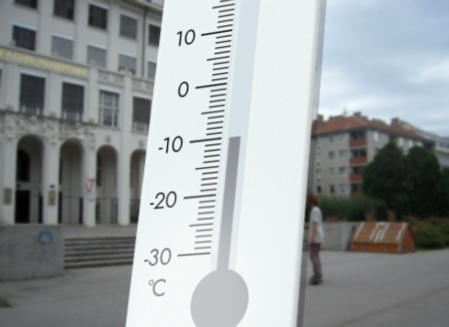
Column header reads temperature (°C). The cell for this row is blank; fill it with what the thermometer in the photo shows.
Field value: -10 °C
